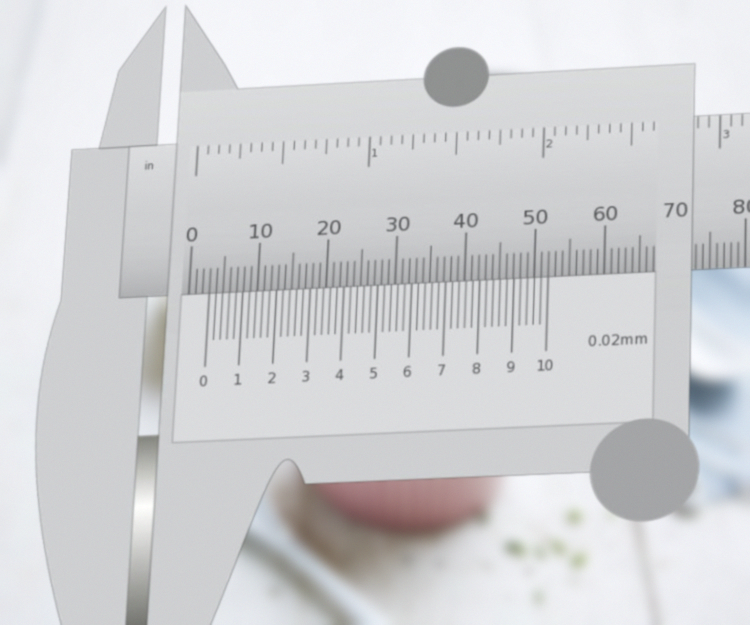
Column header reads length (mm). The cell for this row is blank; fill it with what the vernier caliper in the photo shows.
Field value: 3.0 mm
